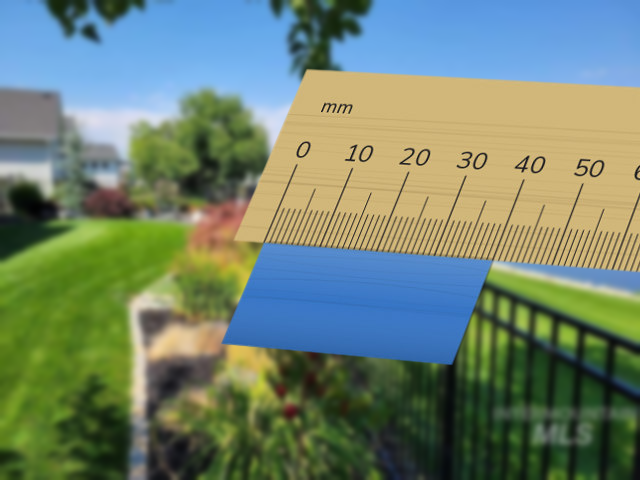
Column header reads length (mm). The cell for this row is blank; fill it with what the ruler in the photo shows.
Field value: 40 mm
